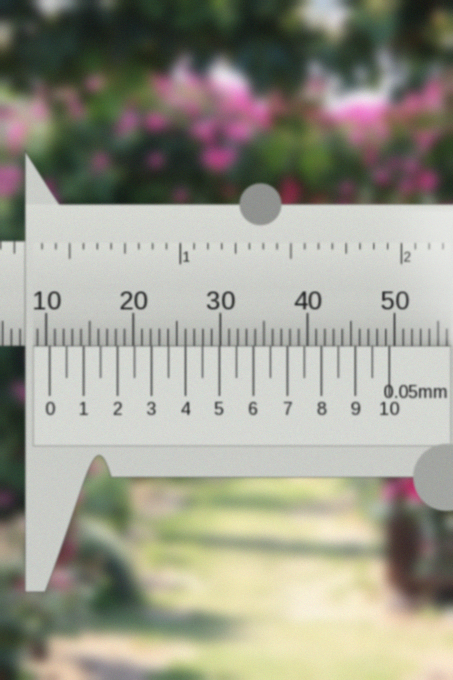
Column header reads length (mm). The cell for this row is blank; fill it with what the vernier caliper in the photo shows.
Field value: 10.4 mm
